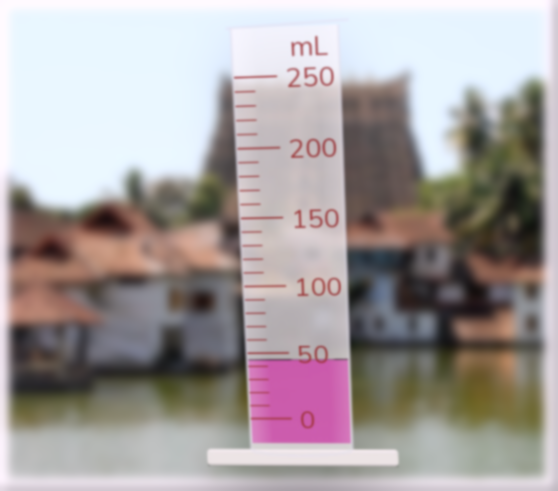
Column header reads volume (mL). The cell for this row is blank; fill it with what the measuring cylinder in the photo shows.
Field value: 45 mL
